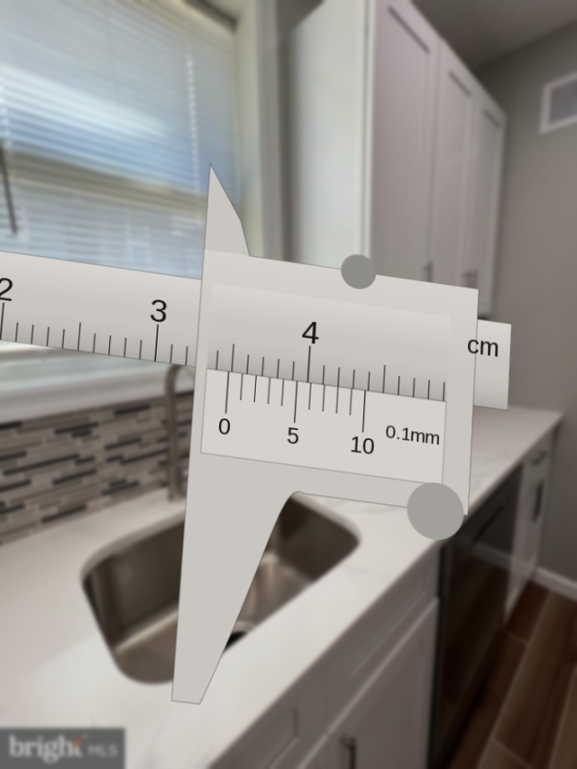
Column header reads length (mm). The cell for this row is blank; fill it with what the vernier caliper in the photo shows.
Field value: 34.8 mm
